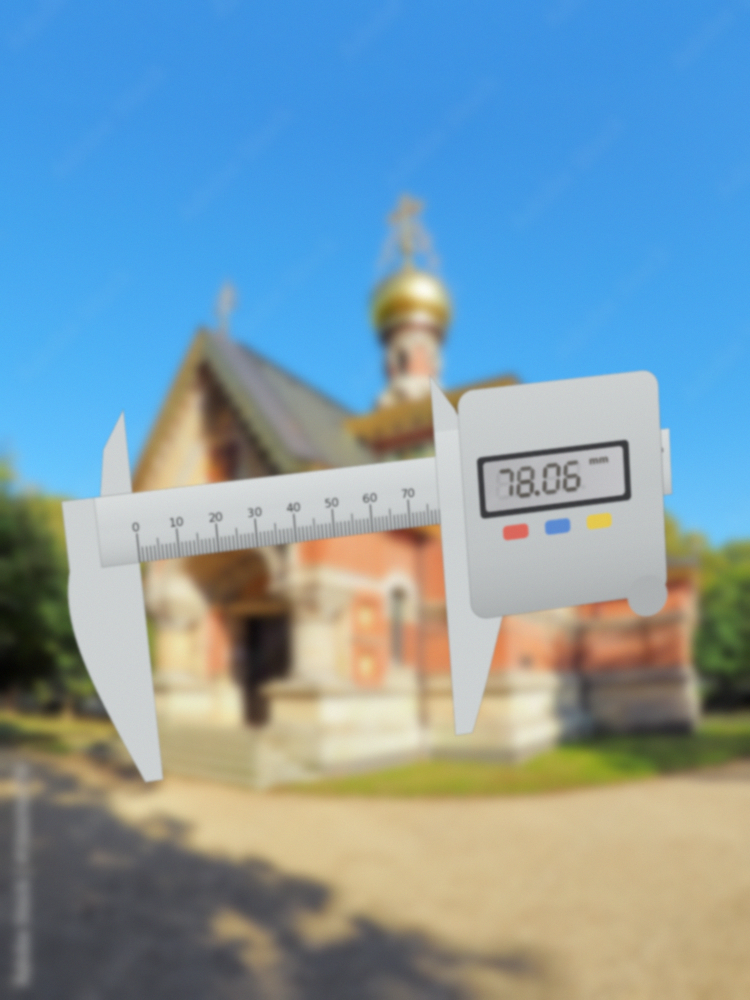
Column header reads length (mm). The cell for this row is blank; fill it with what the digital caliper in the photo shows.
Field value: 78.06 mm
